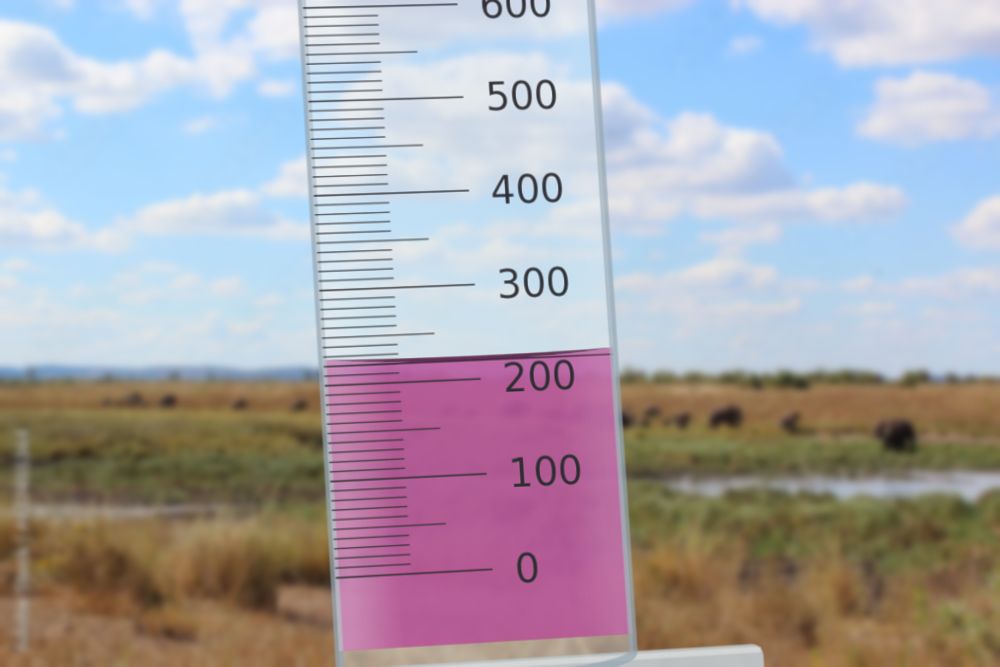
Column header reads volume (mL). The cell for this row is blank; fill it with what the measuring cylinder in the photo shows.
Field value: 220 mL
